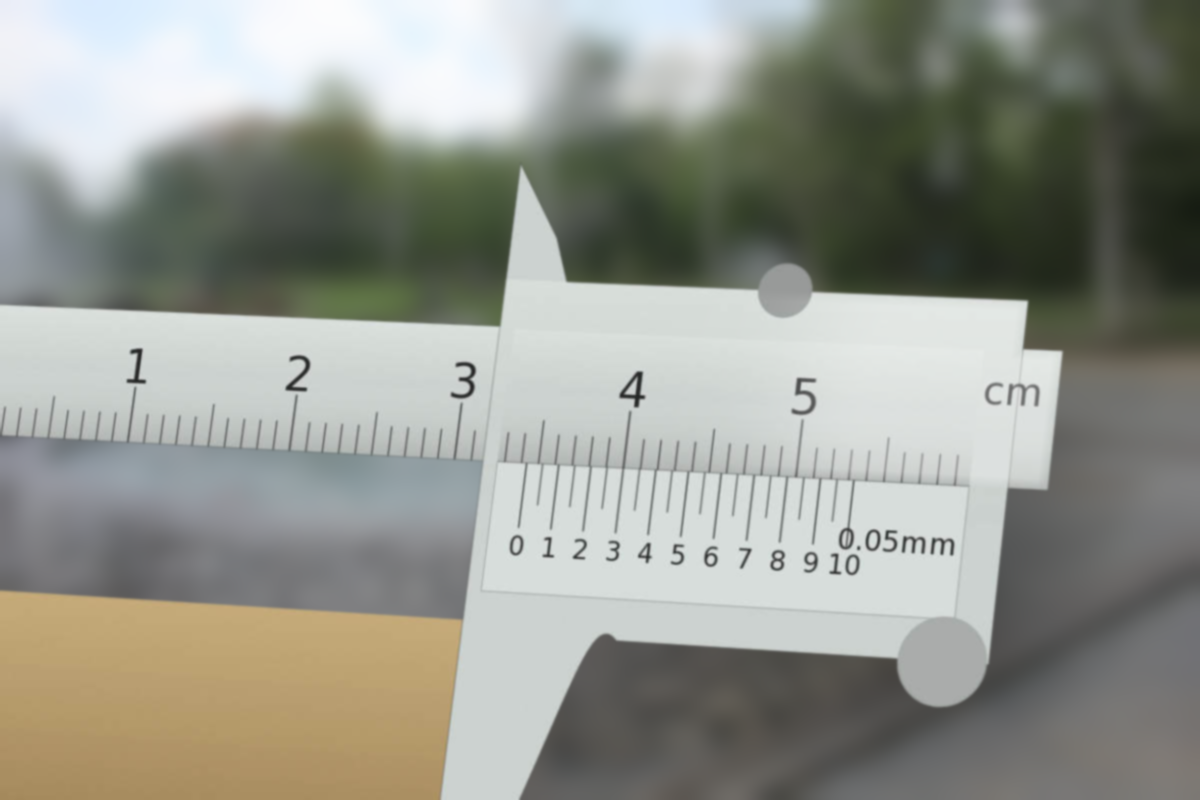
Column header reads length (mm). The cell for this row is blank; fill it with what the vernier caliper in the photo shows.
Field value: 34.3 mm
